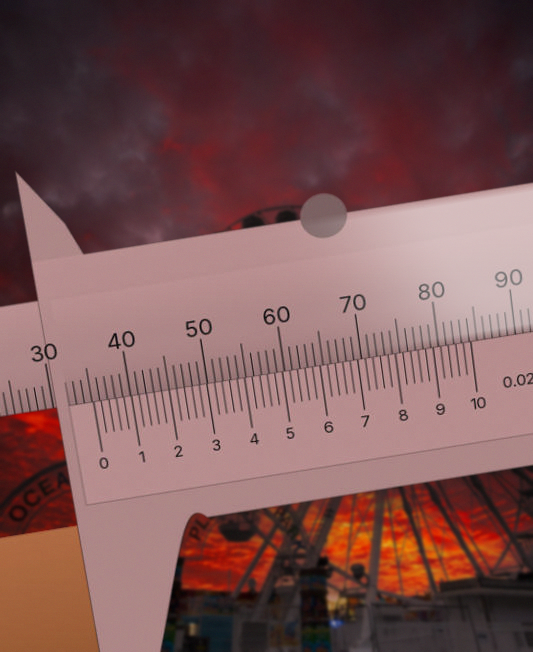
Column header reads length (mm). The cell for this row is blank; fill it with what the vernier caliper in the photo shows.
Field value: 35.2 mm
